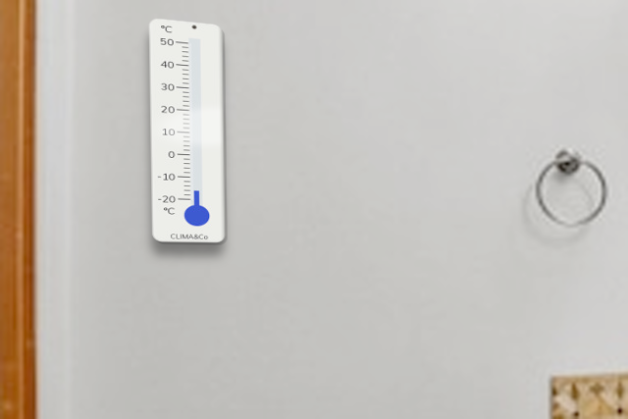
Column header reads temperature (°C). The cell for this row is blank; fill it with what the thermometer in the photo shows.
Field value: -16 °C
